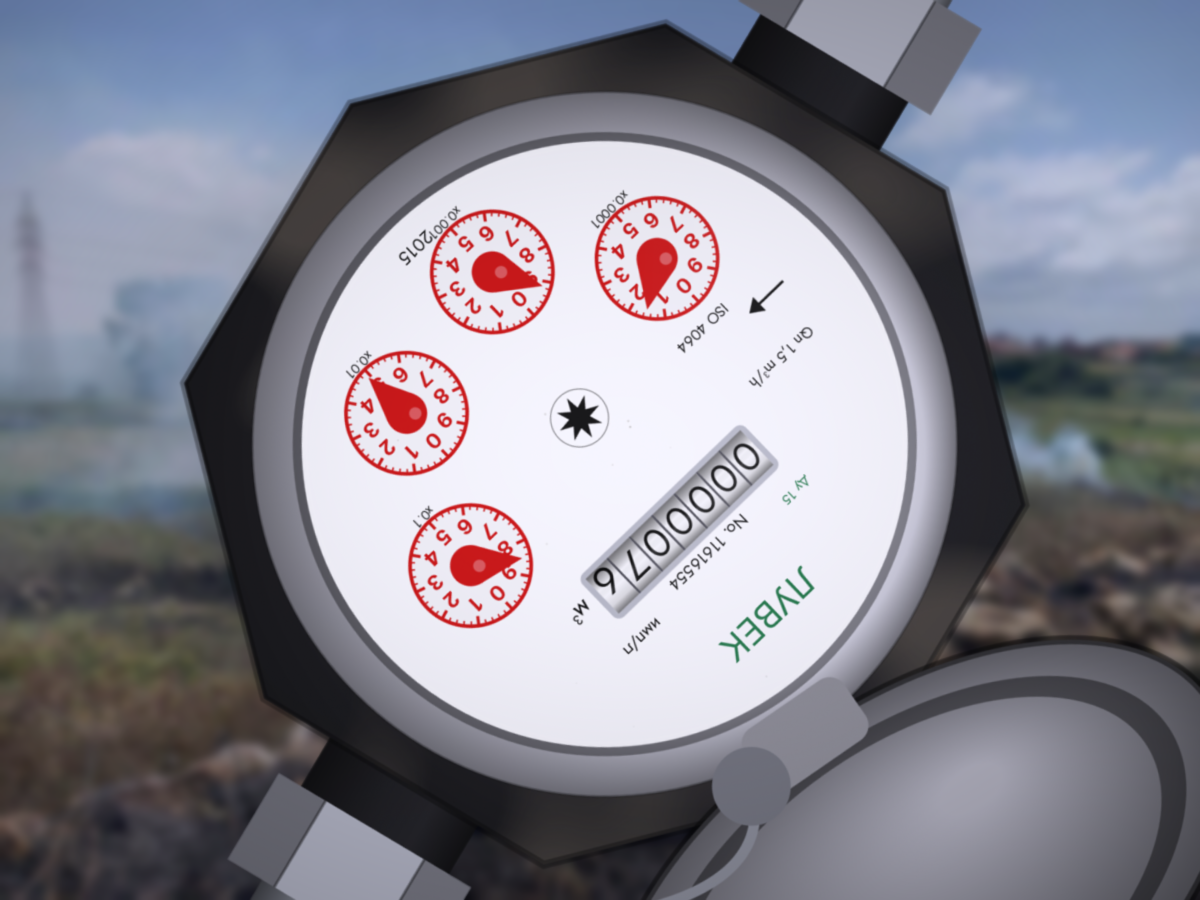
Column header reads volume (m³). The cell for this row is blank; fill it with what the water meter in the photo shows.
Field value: 75.8491 m³
